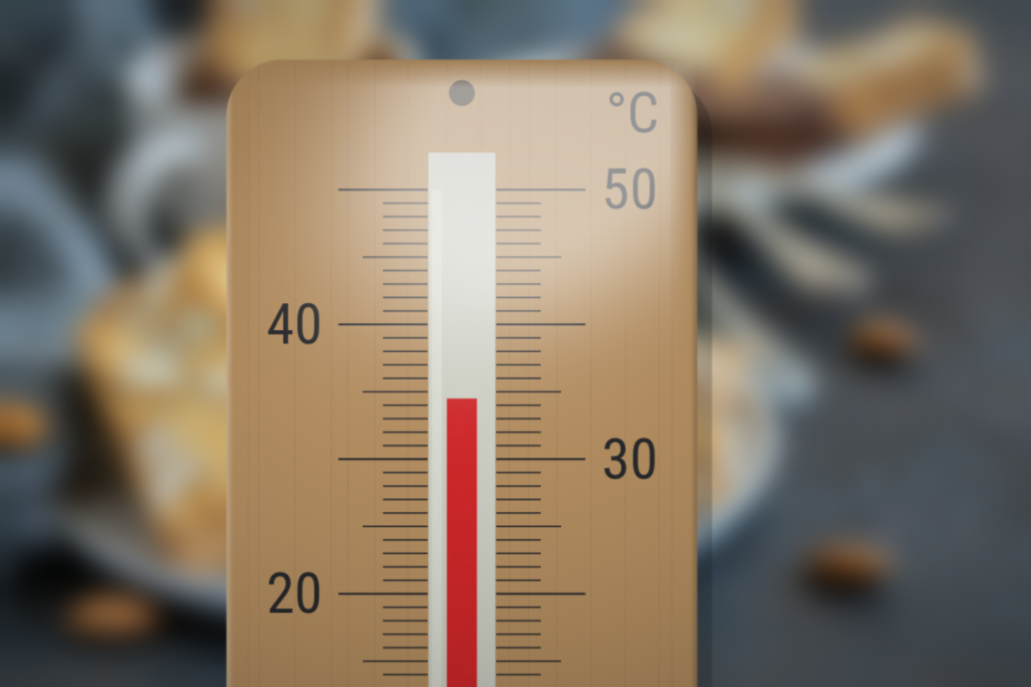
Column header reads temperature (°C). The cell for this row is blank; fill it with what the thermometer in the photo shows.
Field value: 34.5 °C
